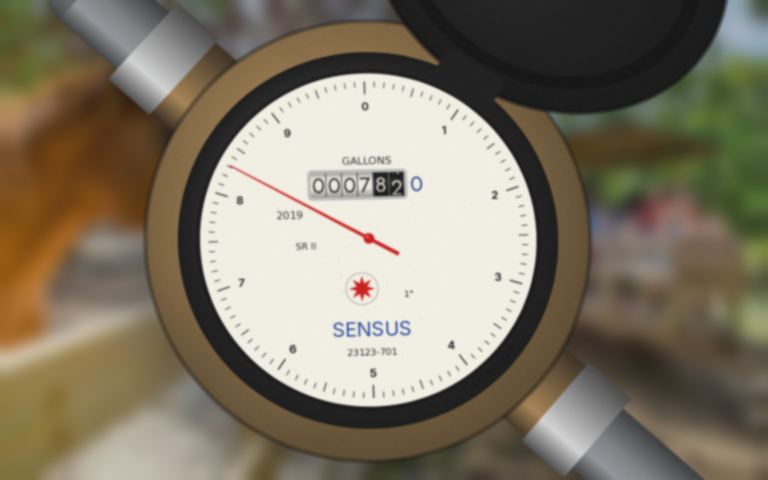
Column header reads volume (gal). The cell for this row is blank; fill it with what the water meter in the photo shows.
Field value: 7818.3 gal
